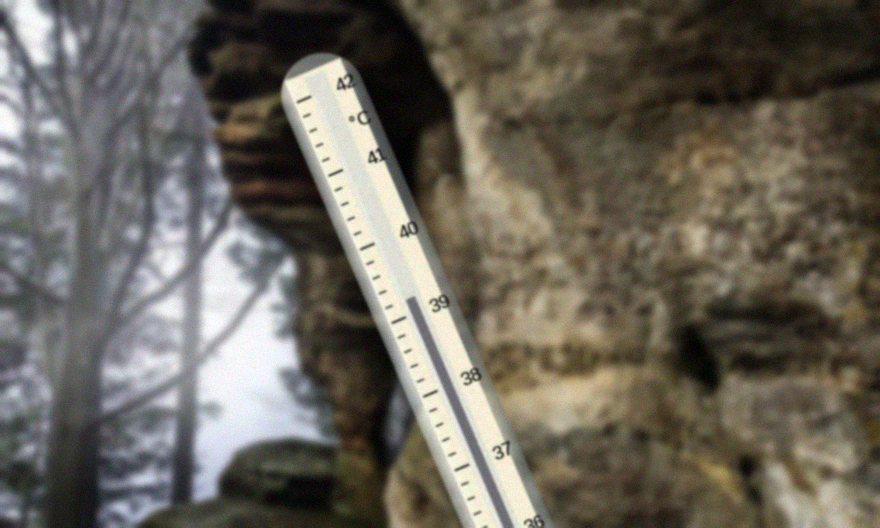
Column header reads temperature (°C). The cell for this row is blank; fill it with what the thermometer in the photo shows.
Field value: 39.2 °C
